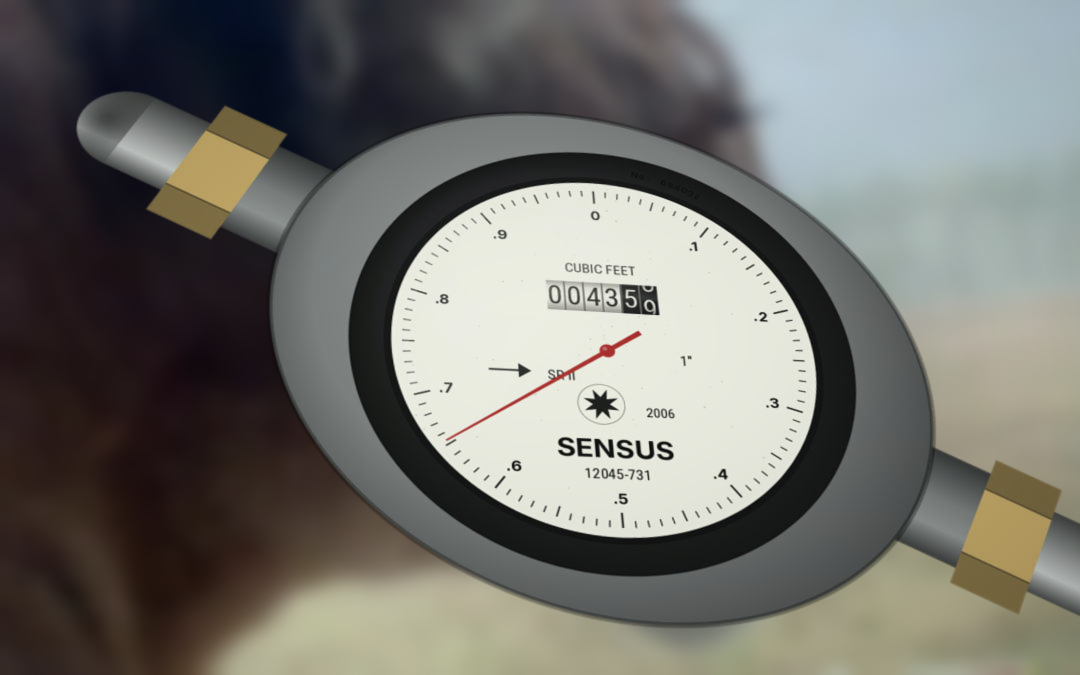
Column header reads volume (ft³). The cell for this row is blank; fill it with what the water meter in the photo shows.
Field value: 4358.65 ft³
